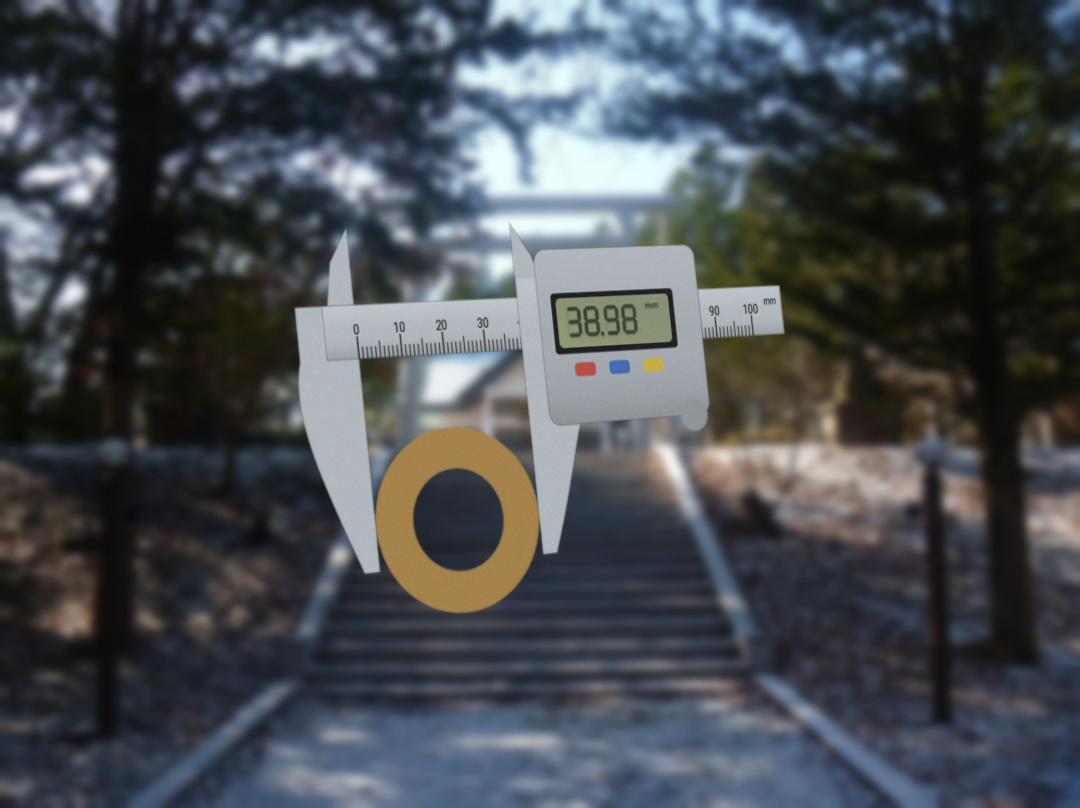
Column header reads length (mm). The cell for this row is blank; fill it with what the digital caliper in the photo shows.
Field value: 38.98 mm
